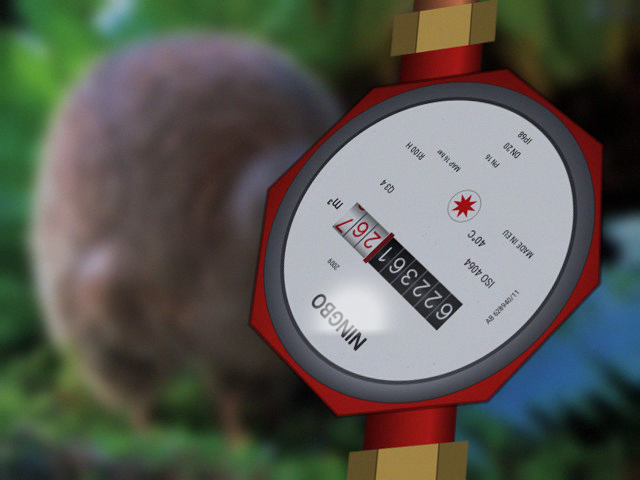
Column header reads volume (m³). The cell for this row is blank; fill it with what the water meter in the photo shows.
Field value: 622361.267 m³
